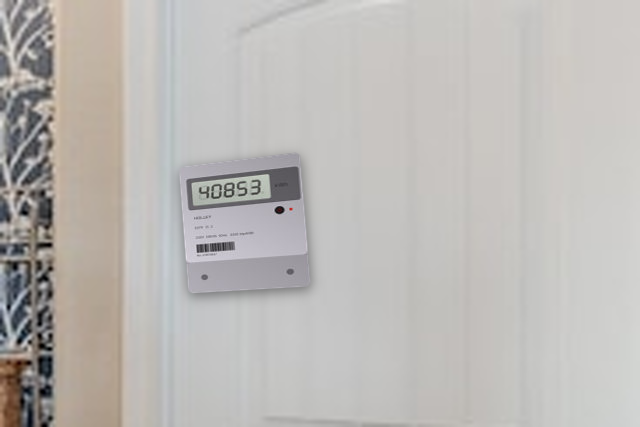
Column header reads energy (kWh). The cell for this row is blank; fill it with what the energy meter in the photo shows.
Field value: 40853 kWh
